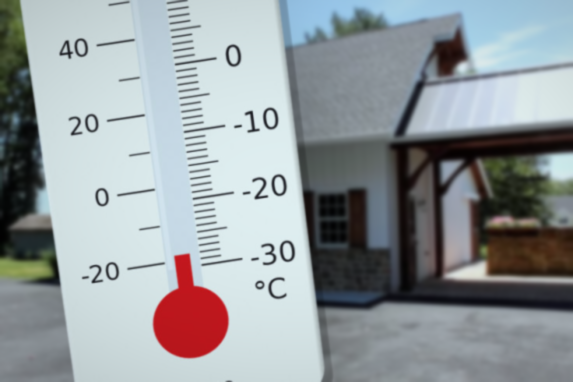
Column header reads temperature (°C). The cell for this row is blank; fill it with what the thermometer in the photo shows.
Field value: -28 °C
